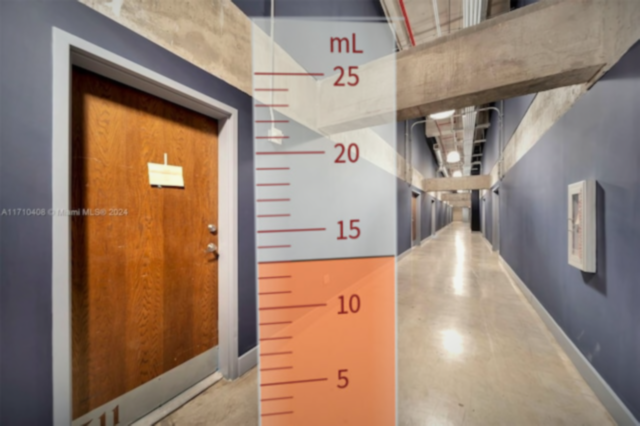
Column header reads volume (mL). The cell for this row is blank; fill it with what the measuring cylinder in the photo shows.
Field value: 13 mL
